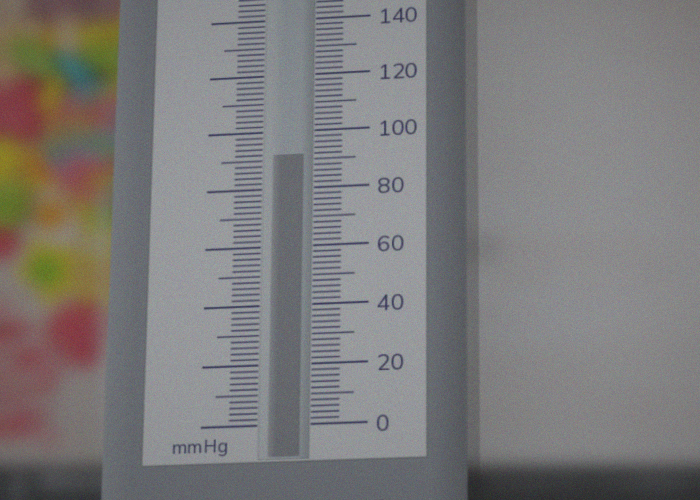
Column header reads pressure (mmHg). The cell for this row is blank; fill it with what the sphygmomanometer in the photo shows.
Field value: 92 mmHg
